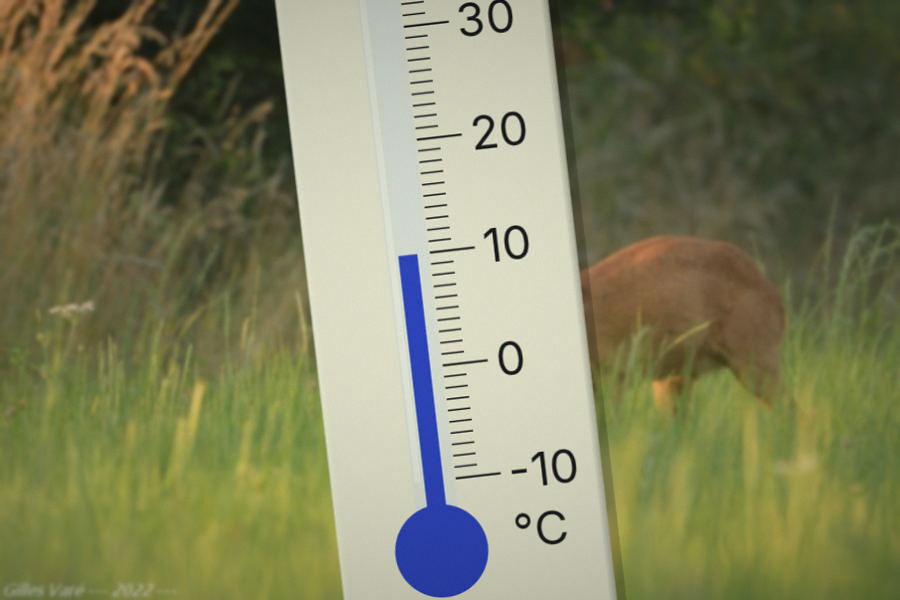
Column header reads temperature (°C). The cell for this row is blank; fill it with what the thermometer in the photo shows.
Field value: 10 °C
